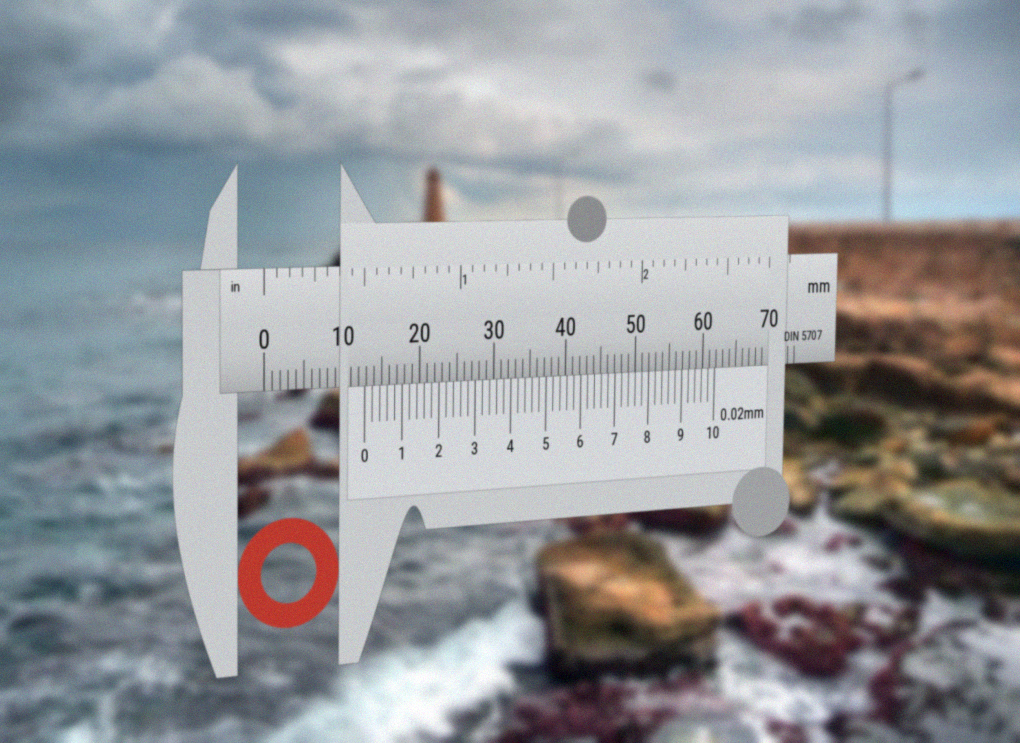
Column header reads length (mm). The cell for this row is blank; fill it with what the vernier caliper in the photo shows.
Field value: 12.8 mm
